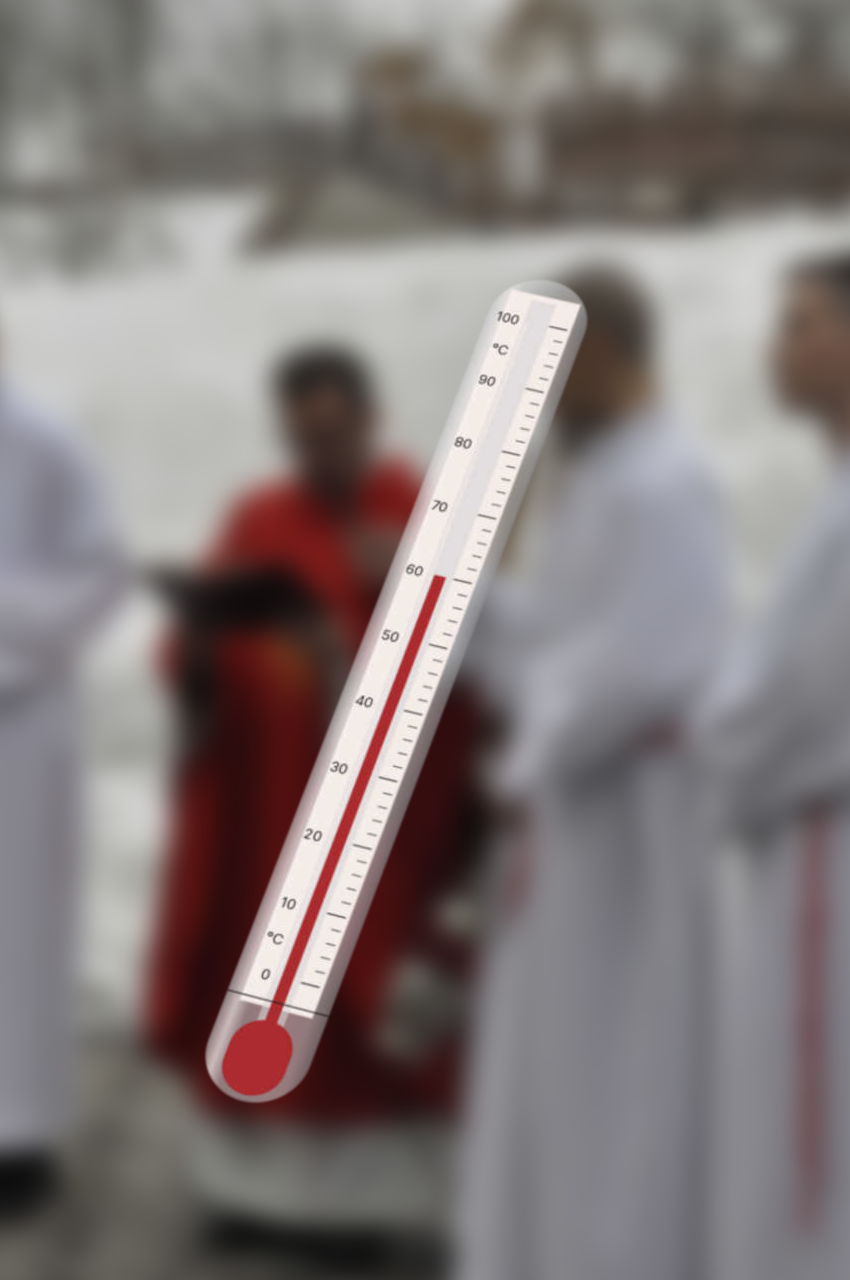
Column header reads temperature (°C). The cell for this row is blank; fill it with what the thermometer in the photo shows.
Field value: 60 °C
